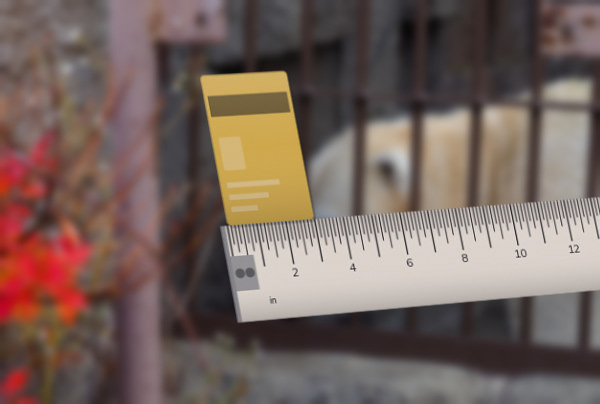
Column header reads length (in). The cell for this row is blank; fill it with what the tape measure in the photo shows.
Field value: 3 in
